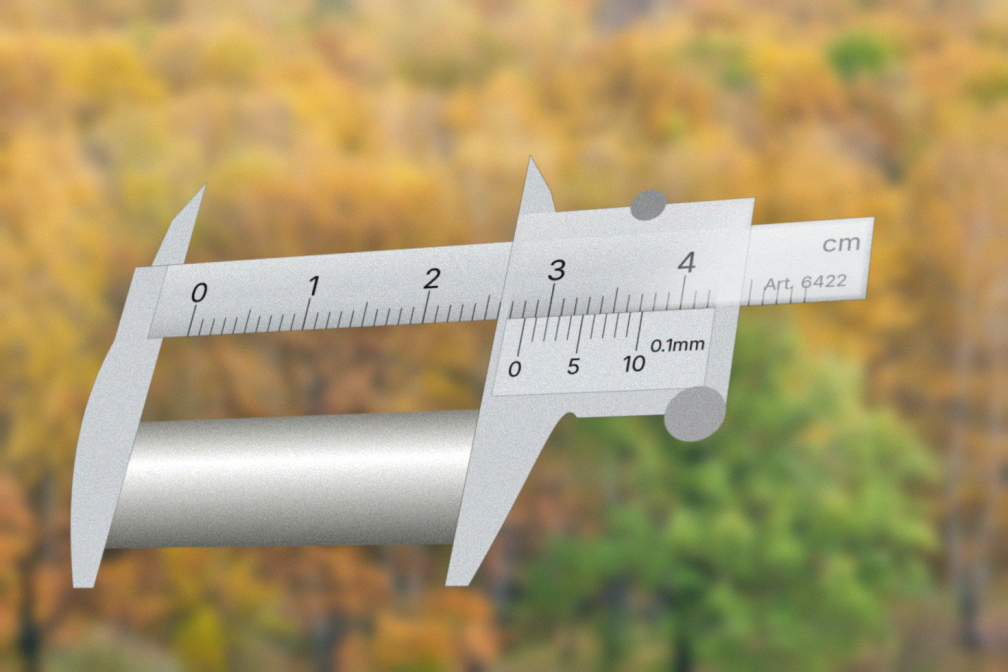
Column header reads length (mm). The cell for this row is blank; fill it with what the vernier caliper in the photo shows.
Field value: 28.2 mm
